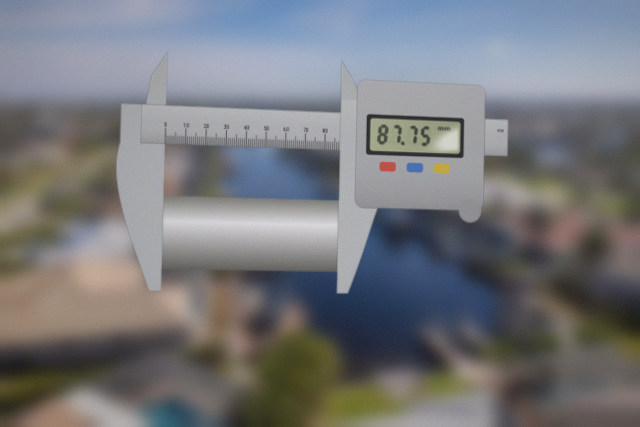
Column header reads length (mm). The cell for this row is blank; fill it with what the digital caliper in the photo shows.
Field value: 87.75 mm
